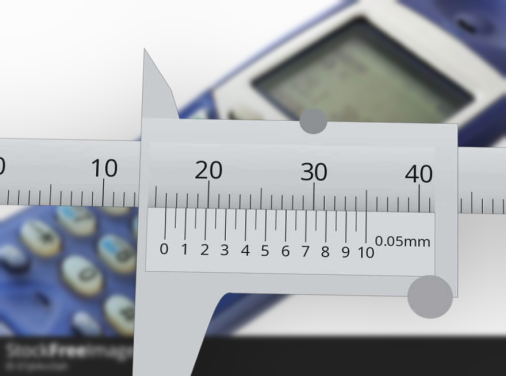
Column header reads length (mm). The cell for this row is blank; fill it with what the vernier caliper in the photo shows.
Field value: 16.0 mm
